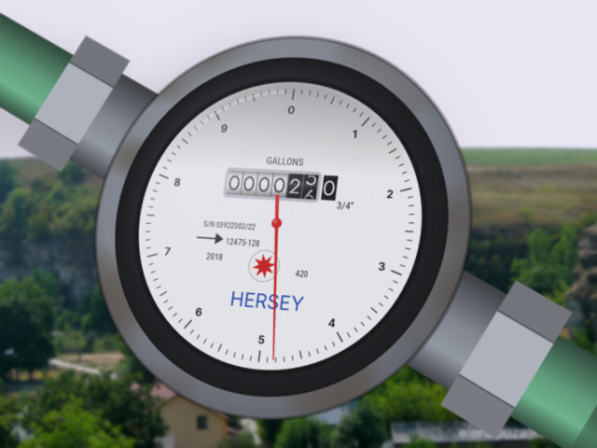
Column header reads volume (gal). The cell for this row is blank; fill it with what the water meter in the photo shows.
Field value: 254.8 gal
